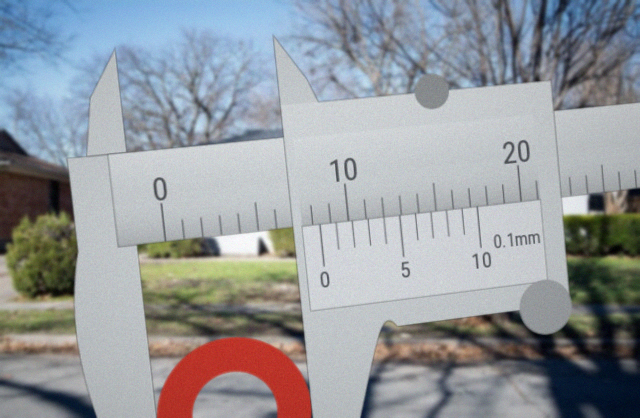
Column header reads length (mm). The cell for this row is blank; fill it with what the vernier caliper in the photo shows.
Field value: 8.4 mm
